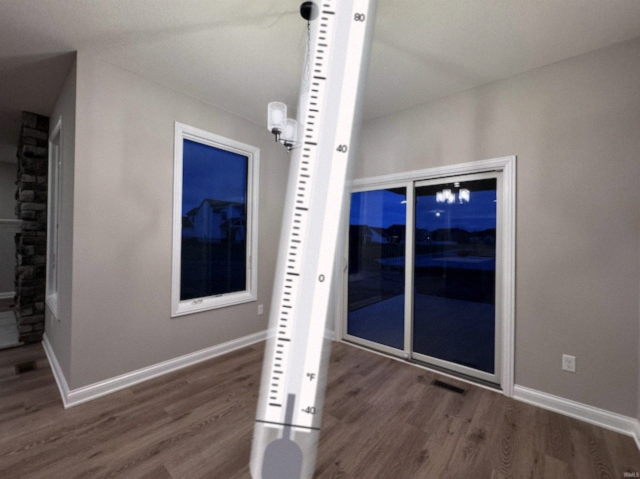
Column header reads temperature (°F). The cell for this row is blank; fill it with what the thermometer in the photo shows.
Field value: -36 °F
